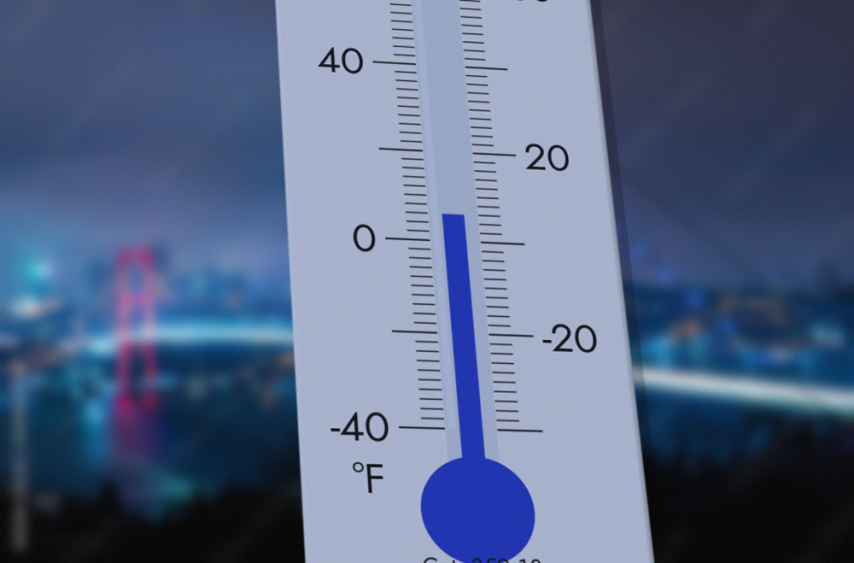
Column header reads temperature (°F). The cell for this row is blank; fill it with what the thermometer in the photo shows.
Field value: 6 °F
